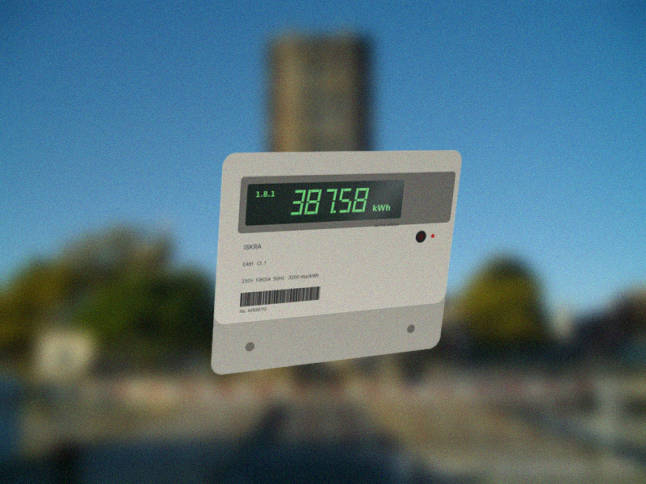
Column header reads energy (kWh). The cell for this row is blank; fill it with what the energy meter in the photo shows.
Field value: 387.58 kWh
